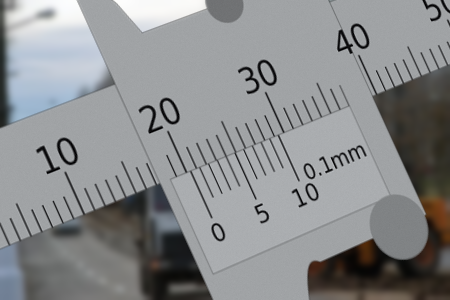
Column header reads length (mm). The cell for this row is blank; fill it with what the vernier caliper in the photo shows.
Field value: 20.4 mm
